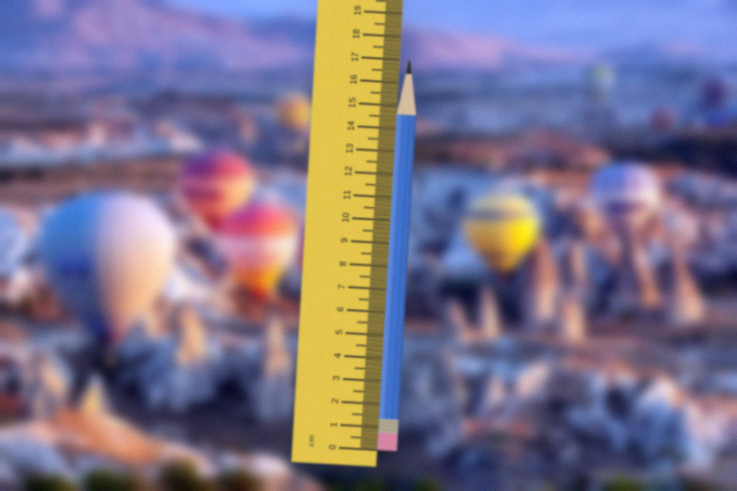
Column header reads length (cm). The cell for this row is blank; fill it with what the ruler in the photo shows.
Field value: 17 cm
